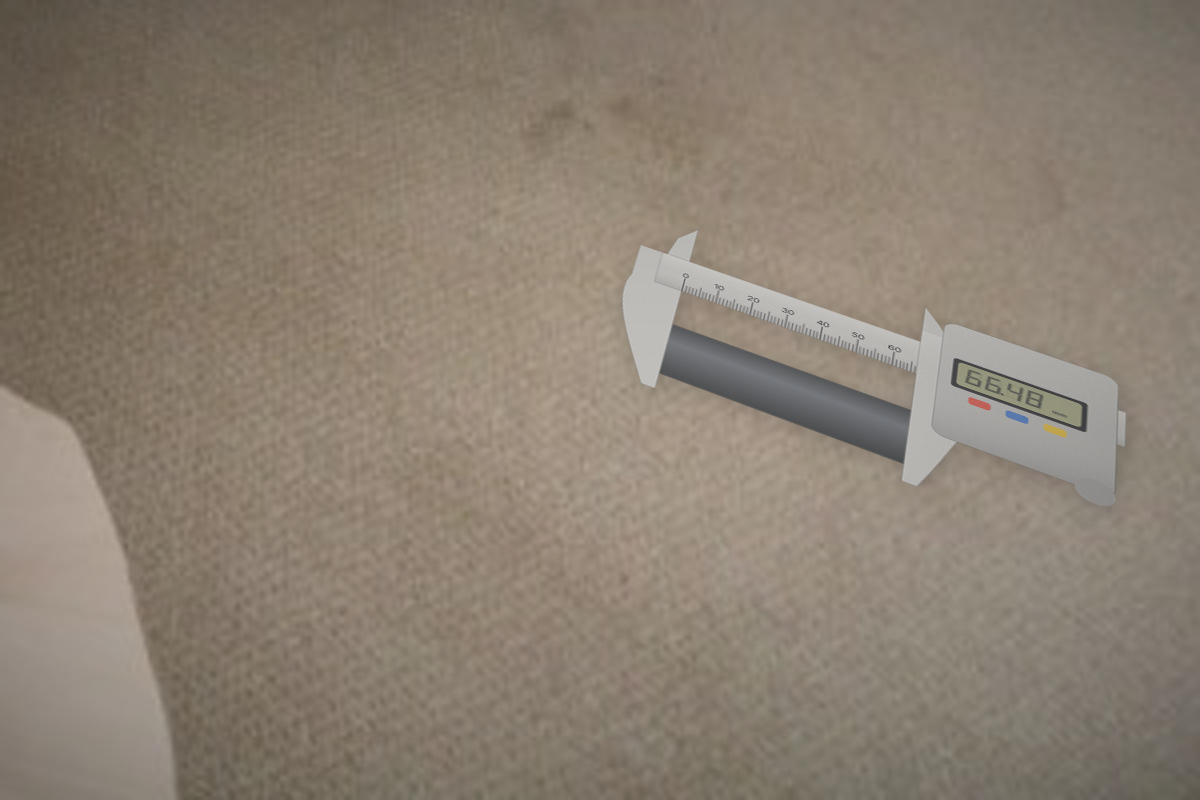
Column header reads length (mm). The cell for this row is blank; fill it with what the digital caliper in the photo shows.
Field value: 66.48 mm
